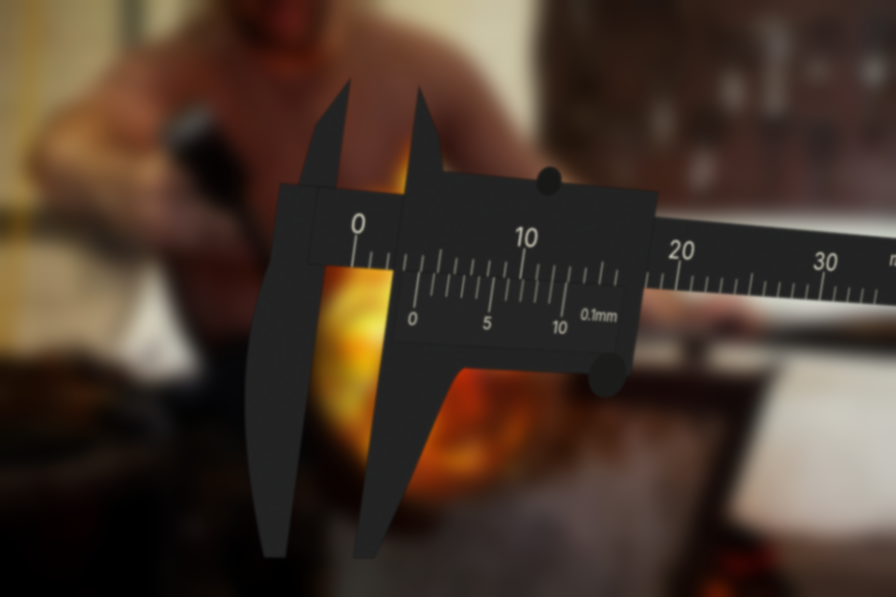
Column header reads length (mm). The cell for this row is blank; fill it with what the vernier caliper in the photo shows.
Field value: 3.9 mm
